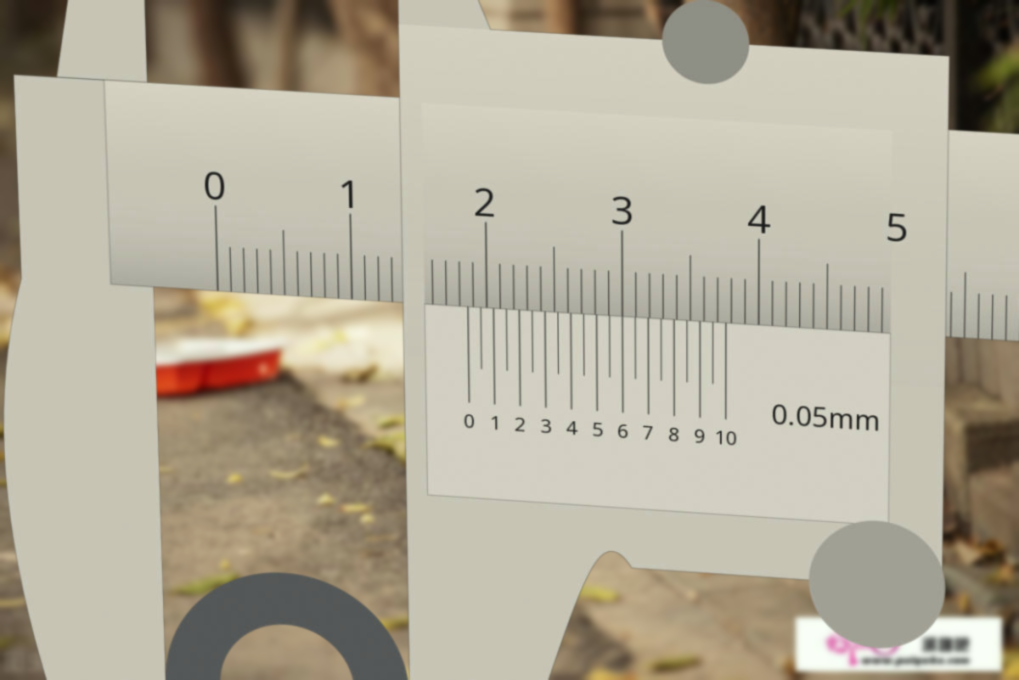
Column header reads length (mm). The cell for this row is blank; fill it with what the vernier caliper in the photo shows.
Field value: 18.6 mm
